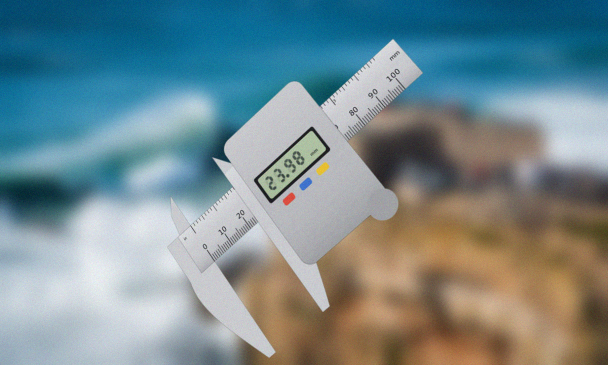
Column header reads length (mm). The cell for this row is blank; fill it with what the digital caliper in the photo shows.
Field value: 23.98 mm
